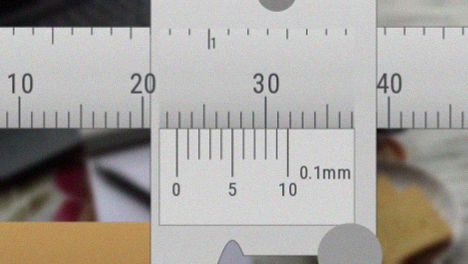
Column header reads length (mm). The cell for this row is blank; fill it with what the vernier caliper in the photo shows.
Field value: 22.8 mm
